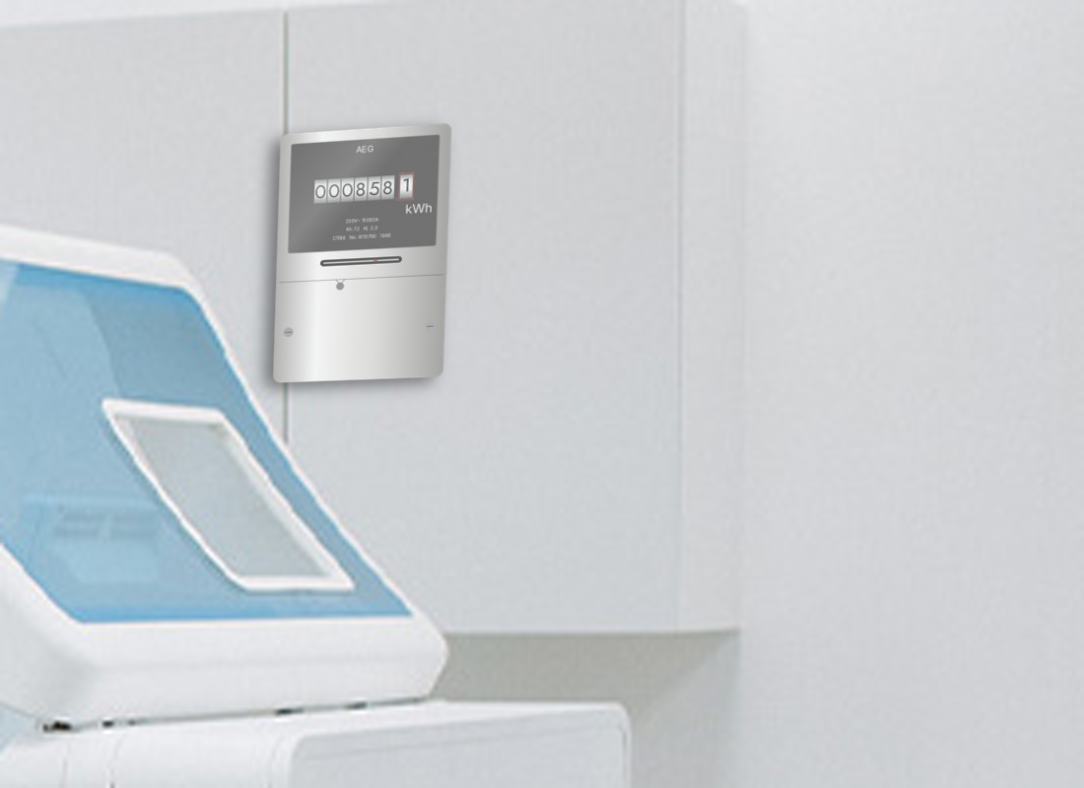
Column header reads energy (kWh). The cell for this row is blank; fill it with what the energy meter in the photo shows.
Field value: 858.1 kWh
